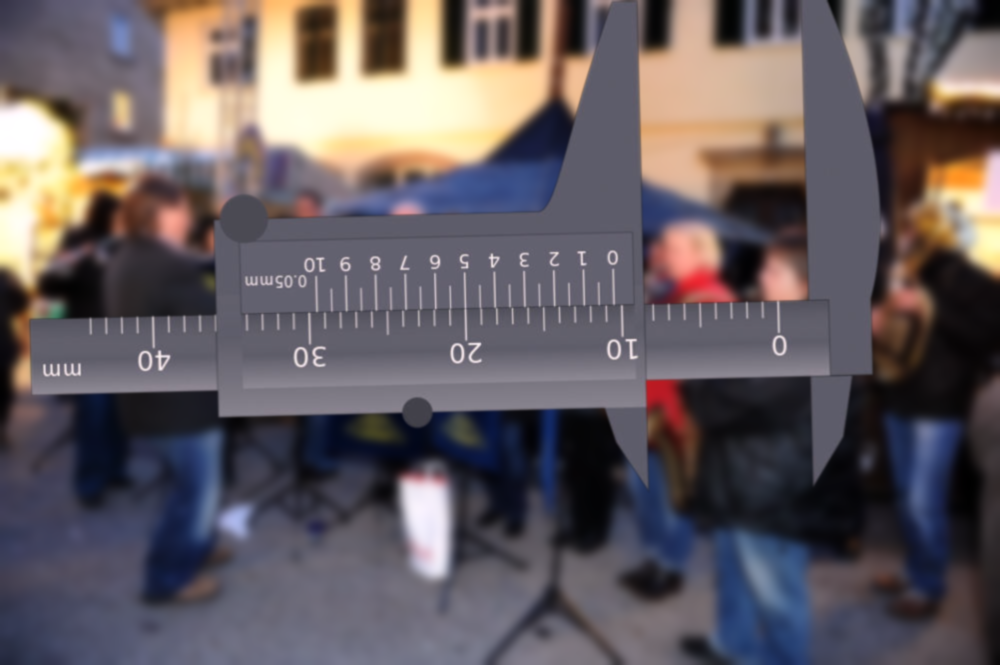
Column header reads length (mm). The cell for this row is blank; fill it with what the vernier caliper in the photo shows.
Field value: 10.5 mm
